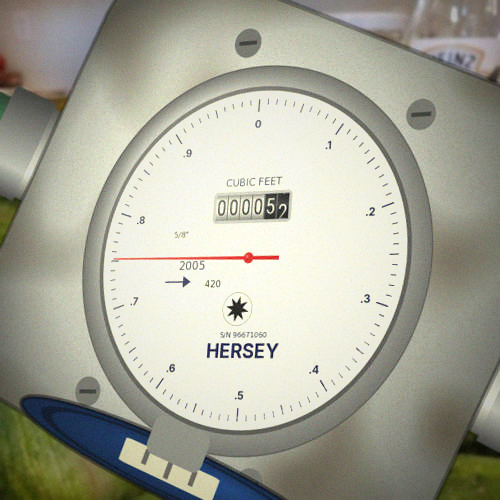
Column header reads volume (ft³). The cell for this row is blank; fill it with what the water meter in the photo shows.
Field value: 51.75 ft³
